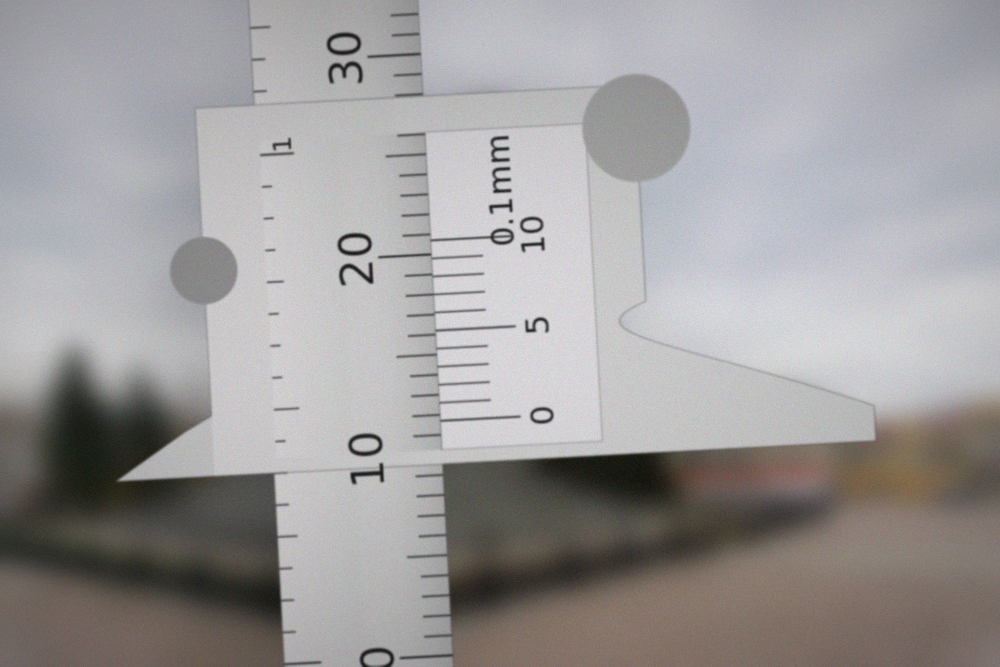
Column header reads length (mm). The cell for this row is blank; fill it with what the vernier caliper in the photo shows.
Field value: 11.7 mm
